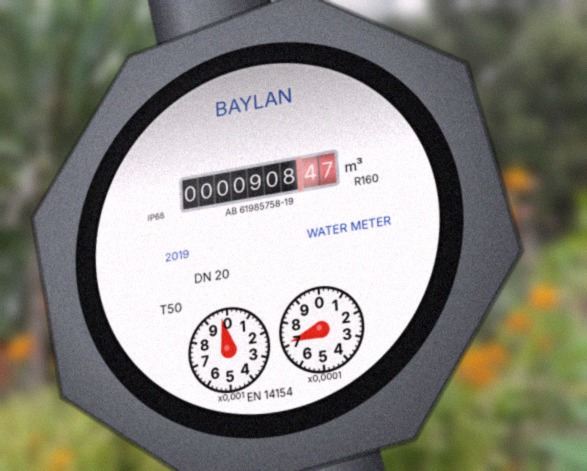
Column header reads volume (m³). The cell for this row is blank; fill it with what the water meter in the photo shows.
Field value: 908.4697 m³
